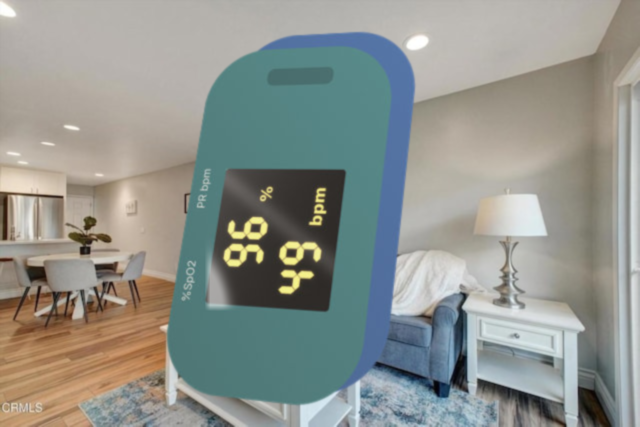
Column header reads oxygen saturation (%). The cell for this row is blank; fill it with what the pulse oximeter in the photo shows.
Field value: 96 %
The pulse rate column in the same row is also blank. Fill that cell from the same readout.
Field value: 49 bpm
